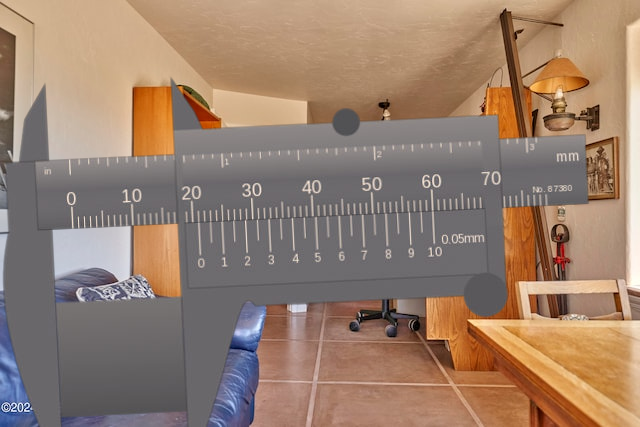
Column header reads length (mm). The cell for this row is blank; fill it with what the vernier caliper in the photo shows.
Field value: 21.0 mm
